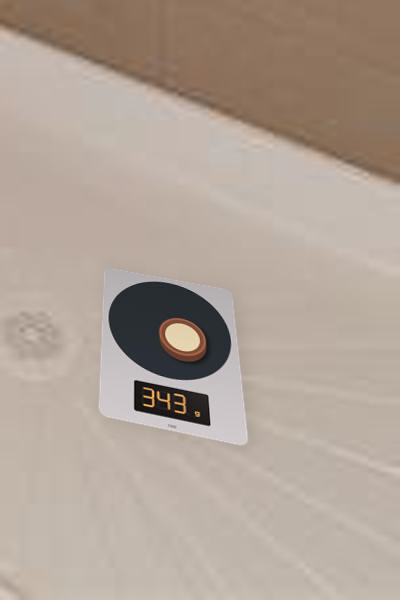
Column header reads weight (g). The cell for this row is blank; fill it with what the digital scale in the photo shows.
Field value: 343 g
